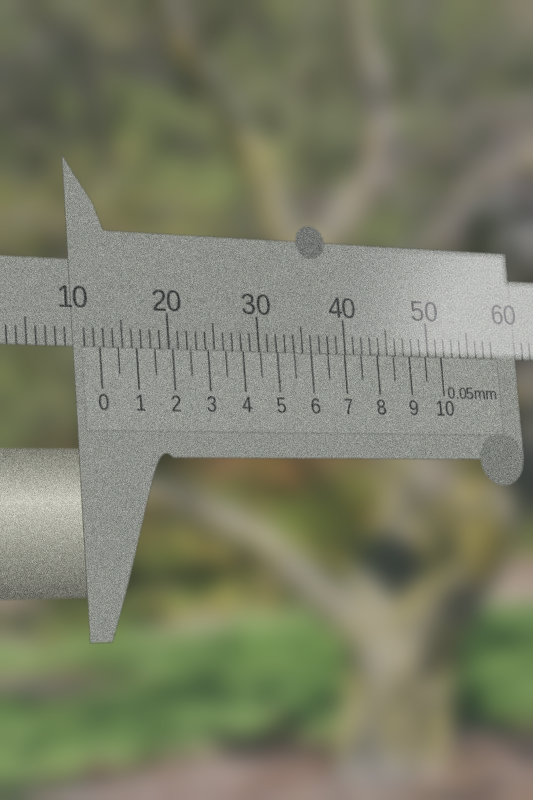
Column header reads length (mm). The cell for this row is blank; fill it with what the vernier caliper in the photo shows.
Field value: 12.6 mm
